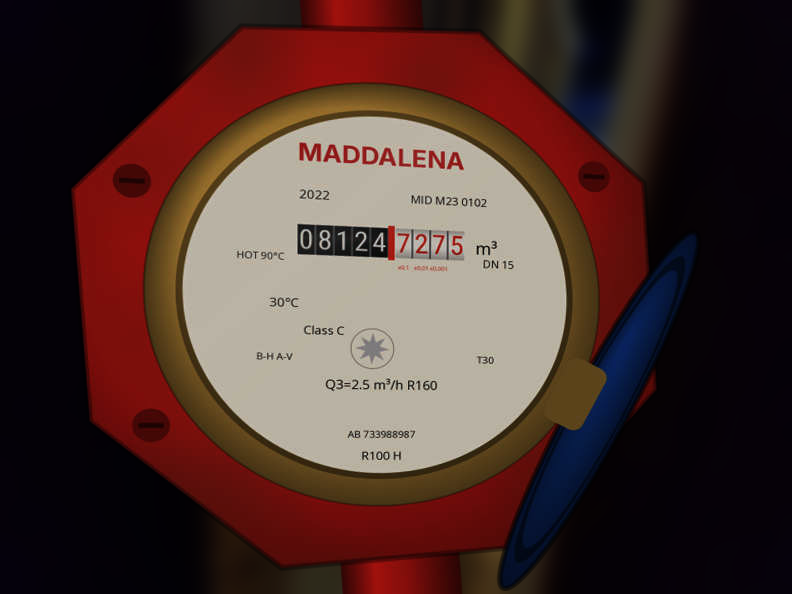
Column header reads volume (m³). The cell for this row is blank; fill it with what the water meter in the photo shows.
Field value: 8124.7275 m³
